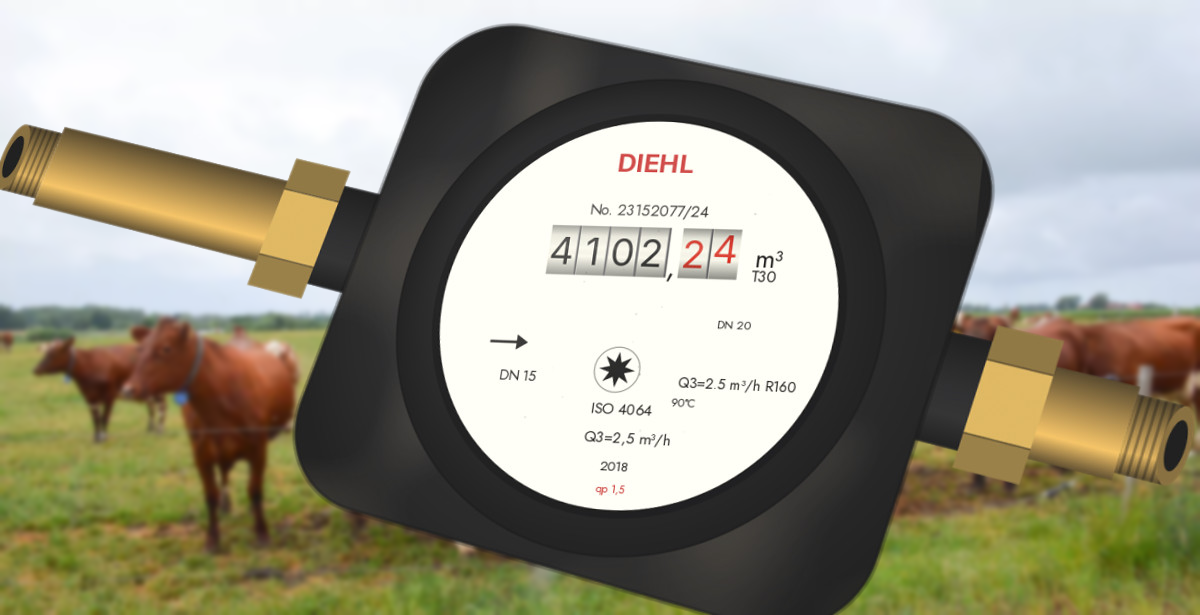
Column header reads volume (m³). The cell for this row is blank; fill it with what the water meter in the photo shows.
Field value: 4102.24 m³
